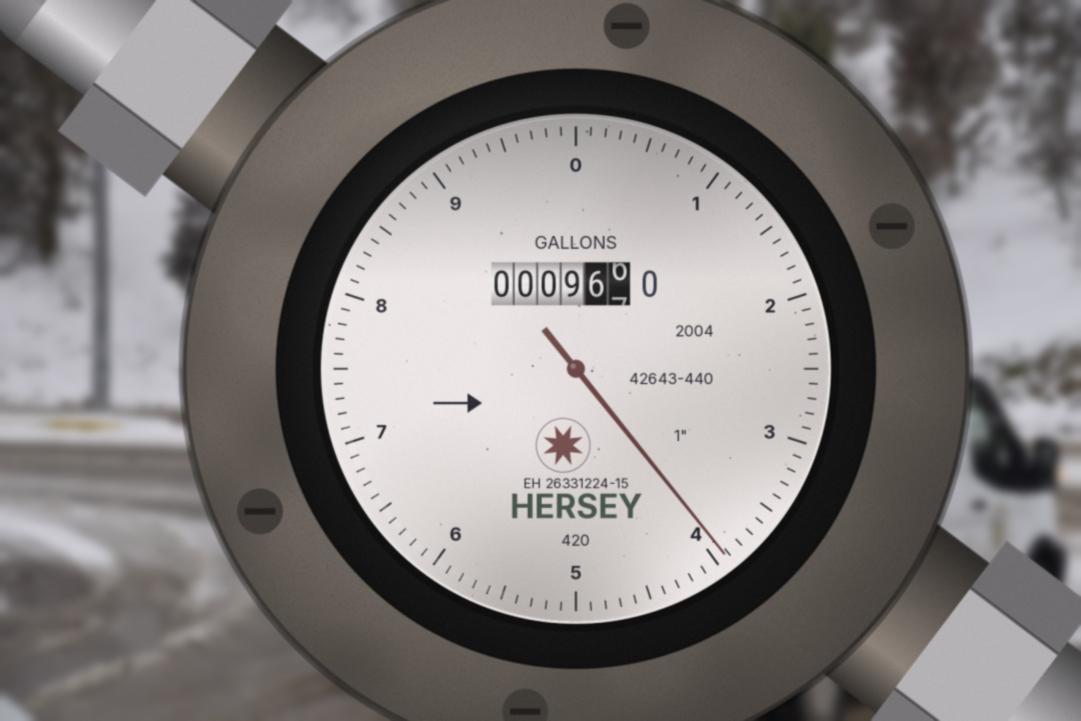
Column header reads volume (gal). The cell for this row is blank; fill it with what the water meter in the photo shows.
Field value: 9663.9 gal
